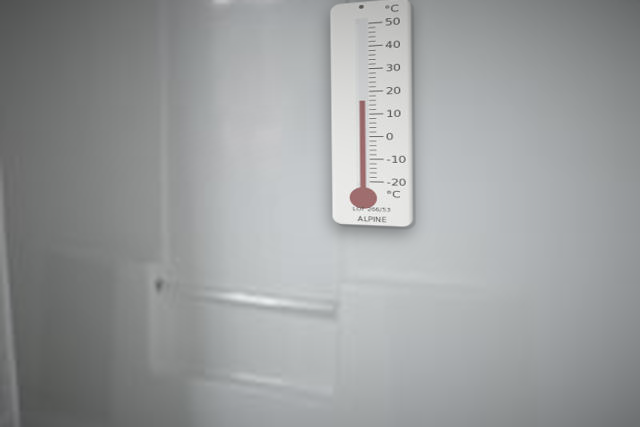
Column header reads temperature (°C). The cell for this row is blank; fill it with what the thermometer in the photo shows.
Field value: 16 °C
